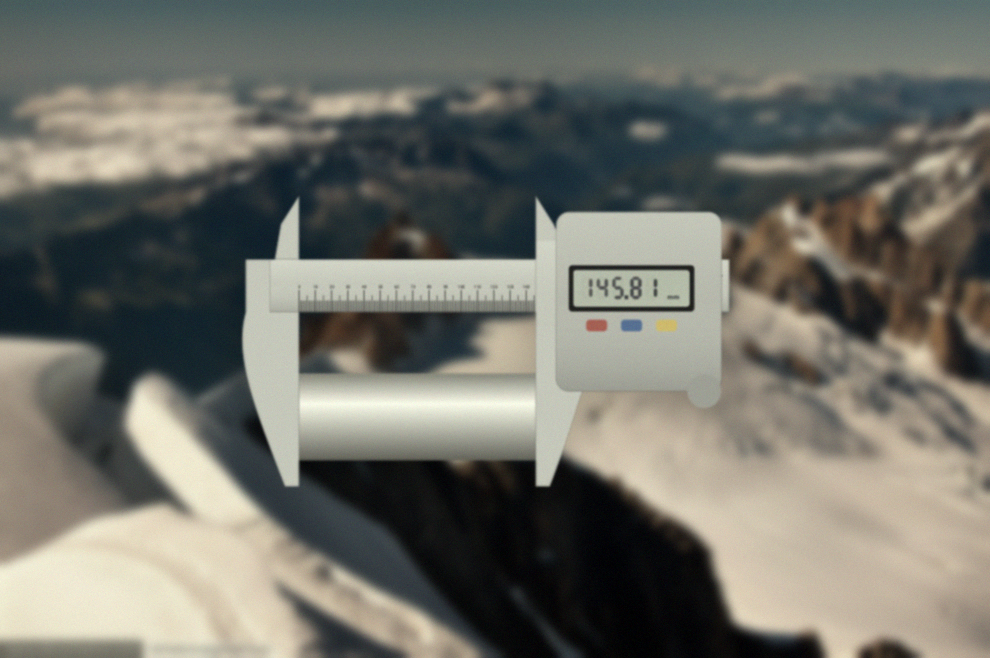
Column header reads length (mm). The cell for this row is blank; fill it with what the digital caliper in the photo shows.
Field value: 145.81 mm
